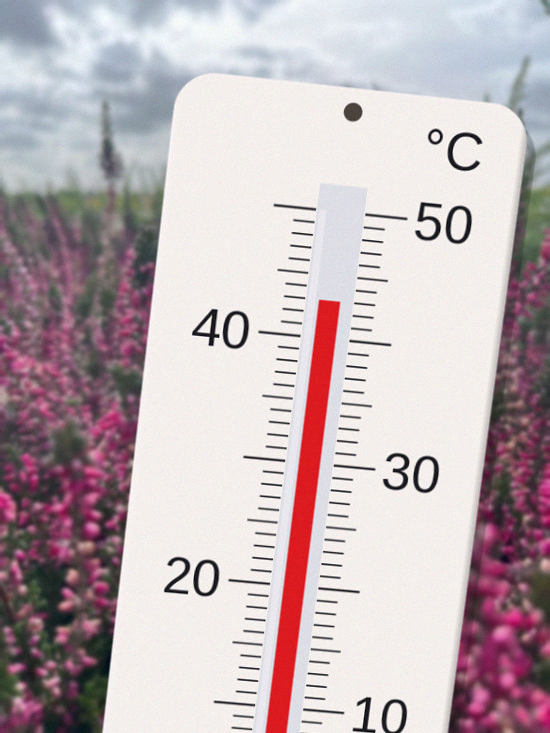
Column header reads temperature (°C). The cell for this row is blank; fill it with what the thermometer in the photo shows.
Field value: 43 °C
